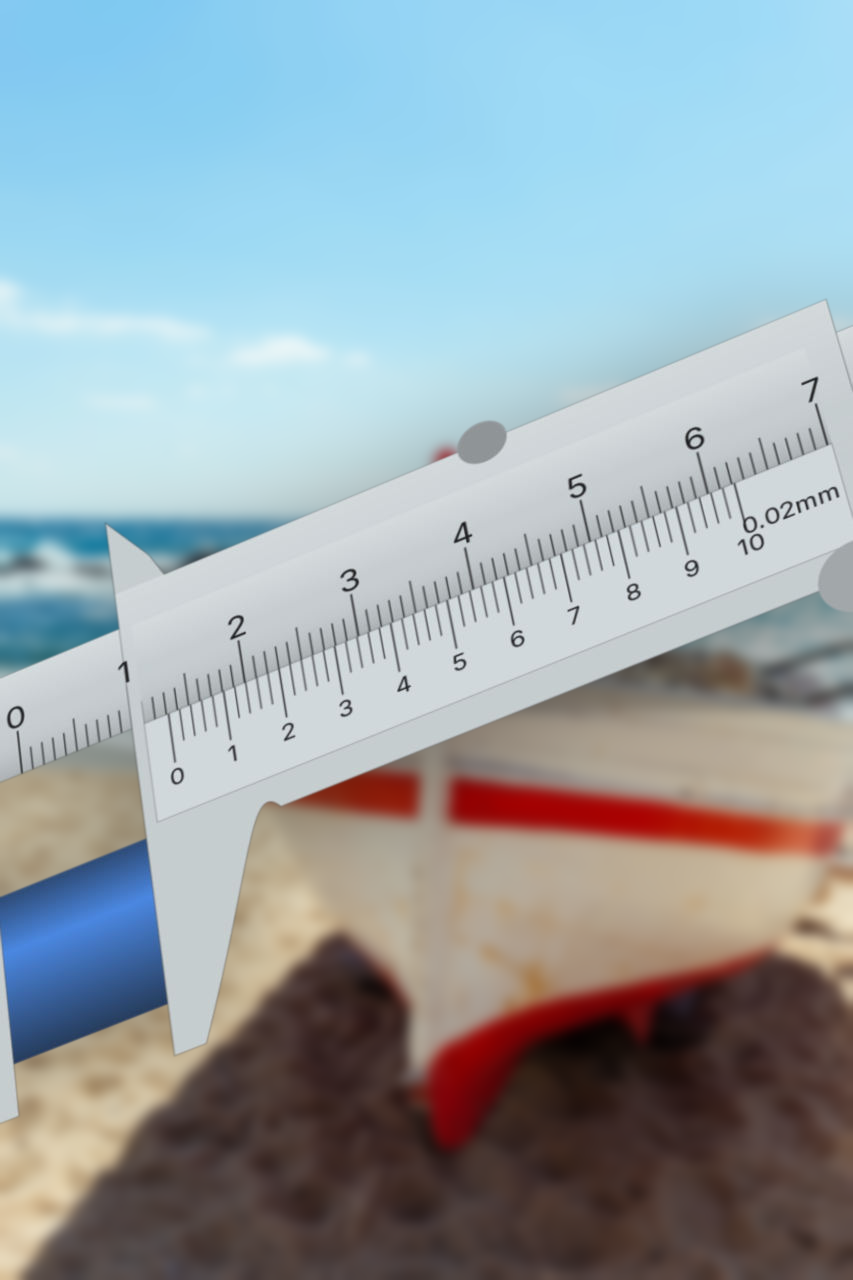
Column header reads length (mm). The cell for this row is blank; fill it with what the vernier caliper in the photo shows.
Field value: 13.2 mm
